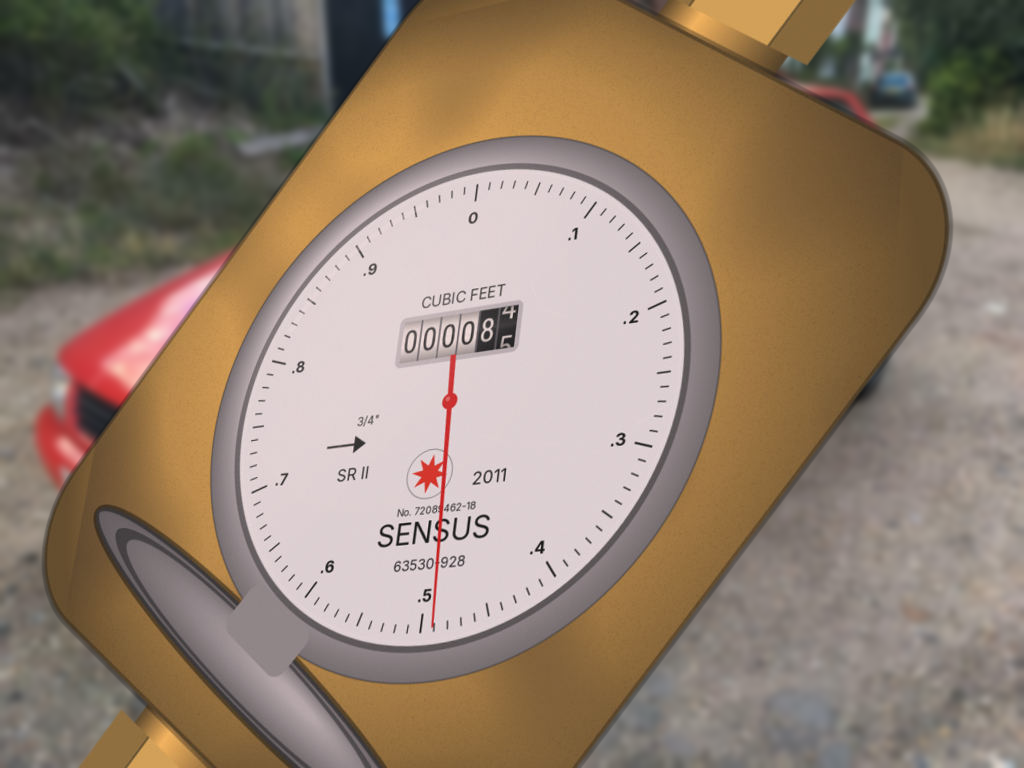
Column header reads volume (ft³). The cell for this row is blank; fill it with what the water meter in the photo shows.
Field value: 84.49 ft³
